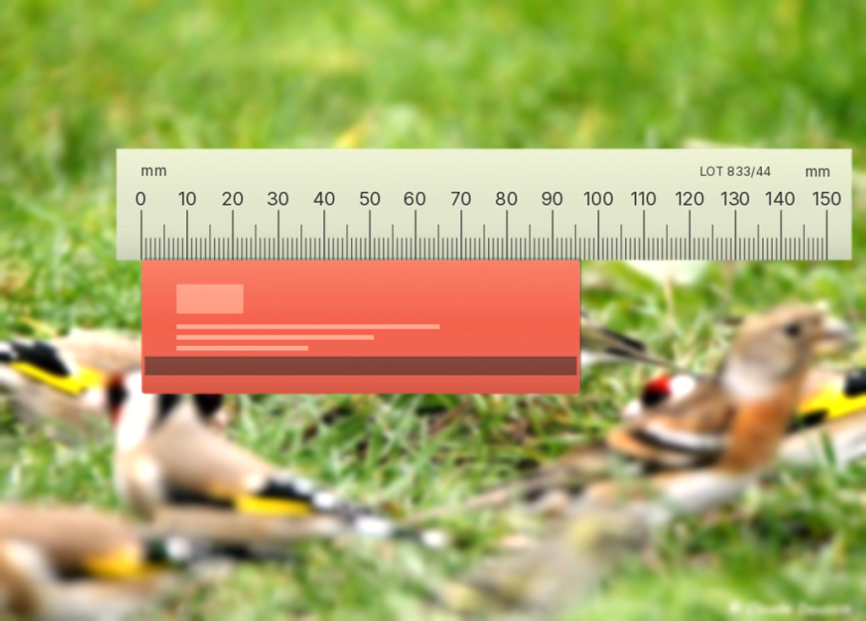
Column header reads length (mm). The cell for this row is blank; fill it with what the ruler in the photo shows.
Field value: 96 mm
